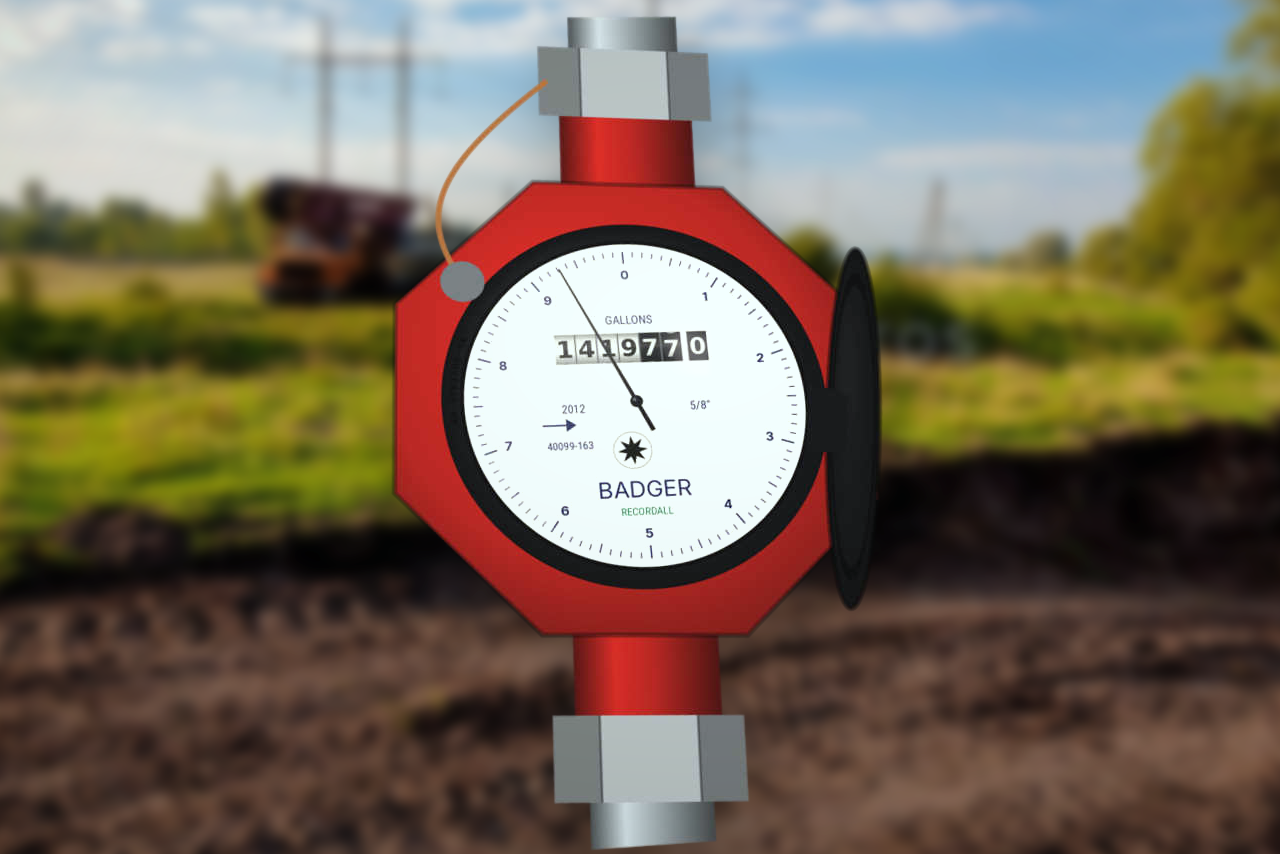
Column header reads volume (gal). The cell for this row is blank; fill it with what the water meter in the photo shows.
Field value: 1419769.3 gal
